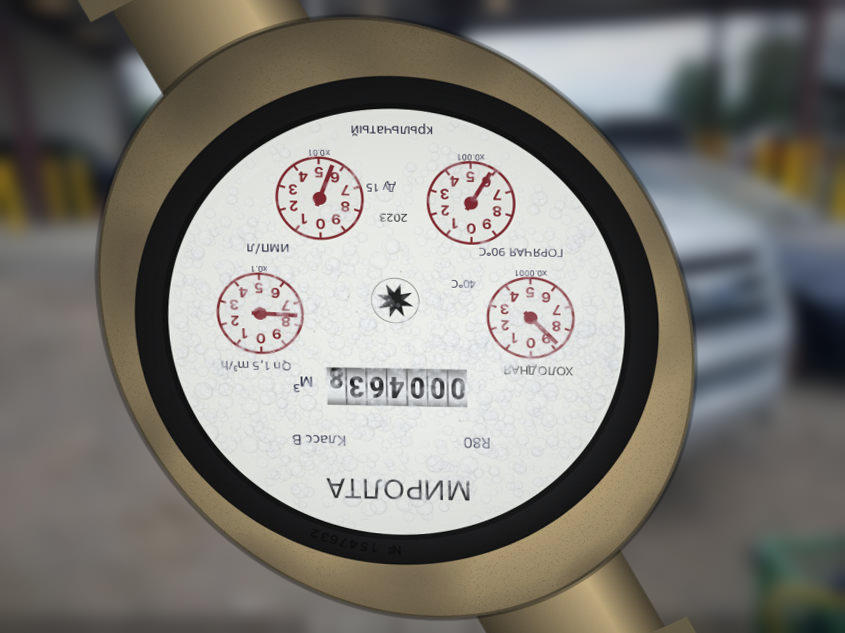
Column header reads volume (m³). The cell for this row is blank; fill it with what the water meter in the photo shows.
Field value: 4637.7558 m³
